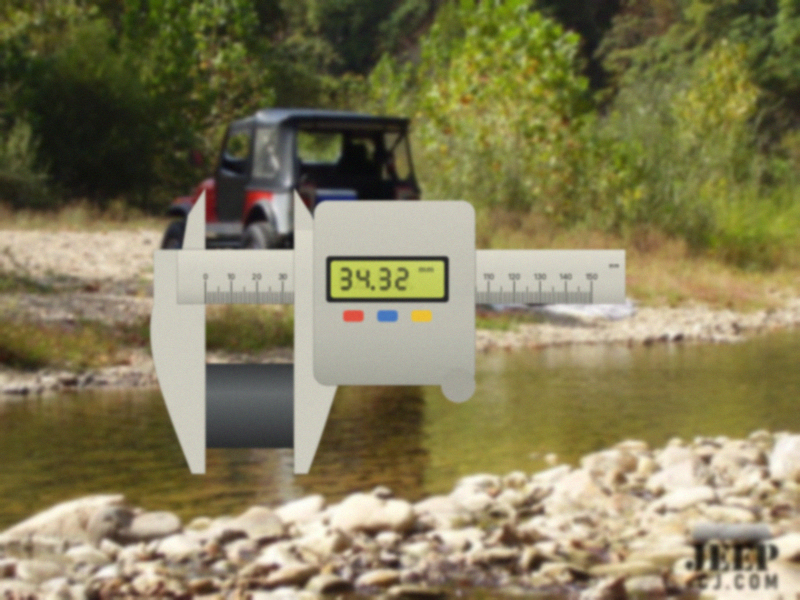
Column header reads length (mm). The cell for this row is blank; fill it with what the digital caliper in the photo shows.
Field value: 34.32 mm
